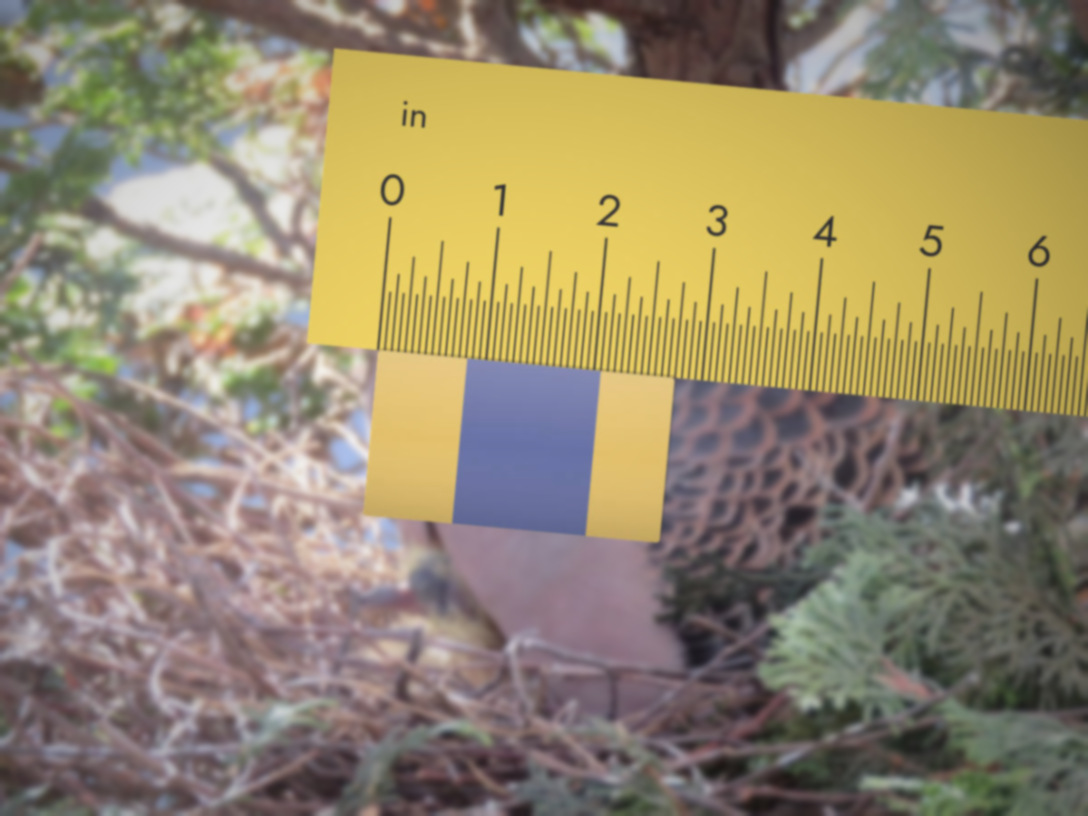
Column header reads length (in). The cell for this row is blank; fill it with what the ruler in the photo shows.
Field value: 2.75 in
